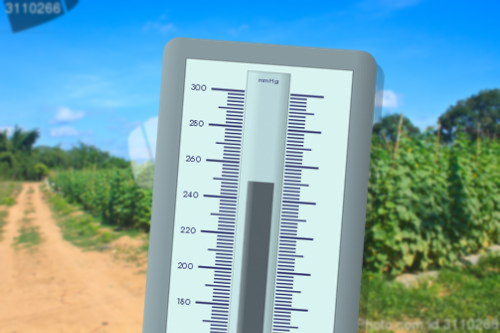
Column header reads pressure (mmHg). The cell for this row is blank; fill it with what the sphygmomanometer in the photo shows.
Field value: 250 mmHg
